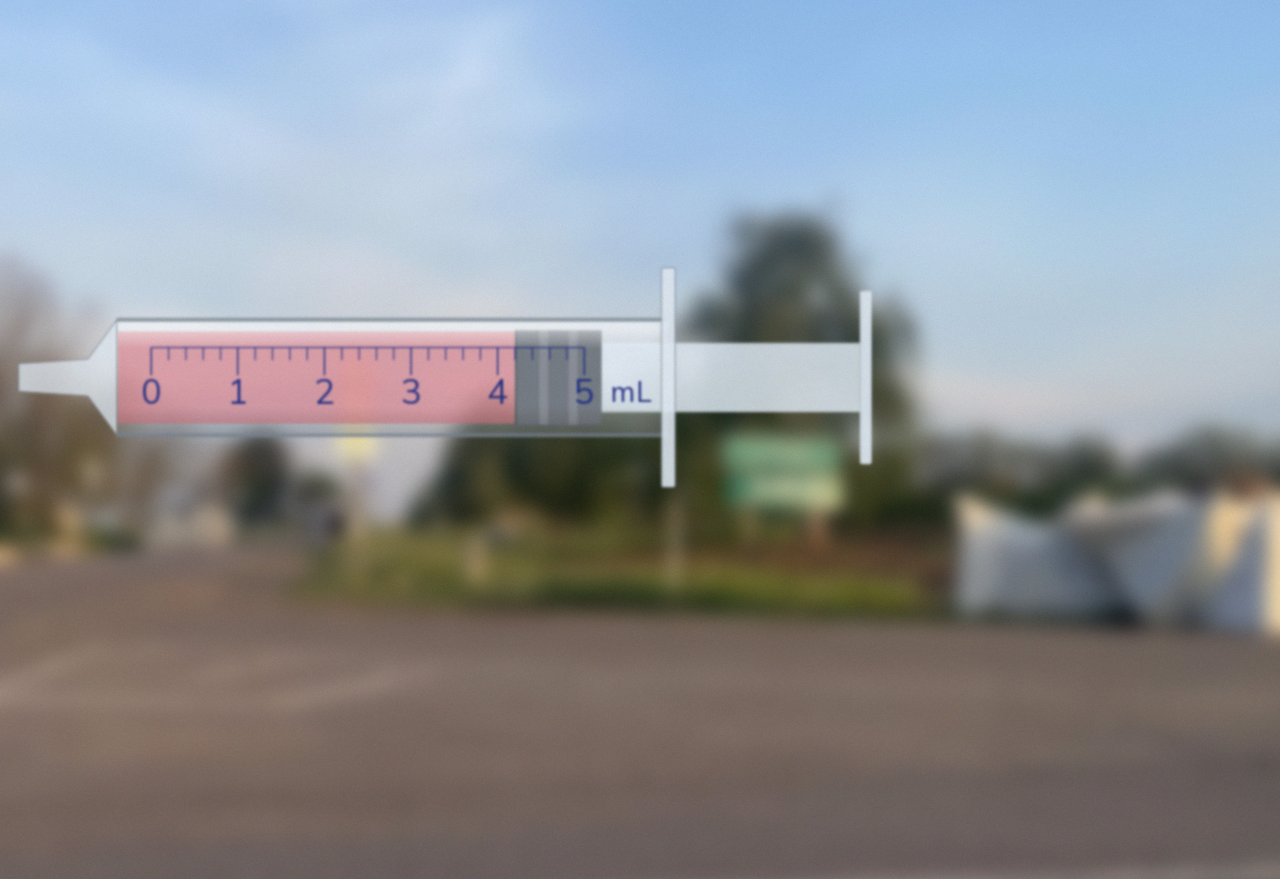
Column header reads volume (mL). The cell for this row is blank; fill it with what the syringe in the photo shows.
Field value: 4.2 mL
